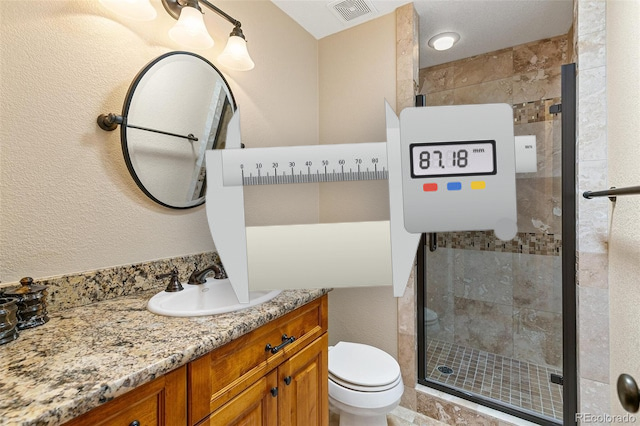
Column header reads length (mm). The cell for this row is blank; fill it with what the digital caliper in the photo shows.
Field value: 87.18 mm
